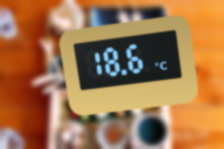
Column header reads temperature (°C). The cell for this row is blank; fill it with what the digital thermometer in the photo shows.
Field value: 18.6 °C
